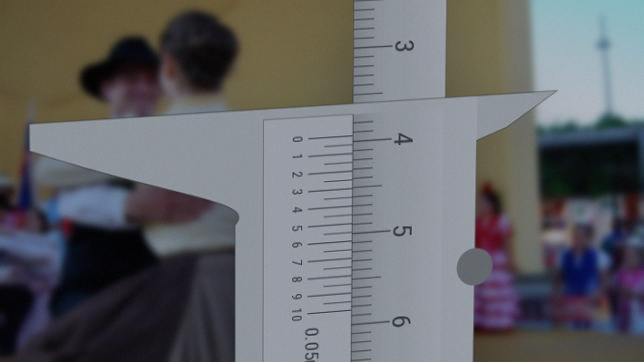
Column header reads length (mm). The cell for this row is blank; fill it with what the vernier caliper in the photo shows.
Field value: 39.4 mm
